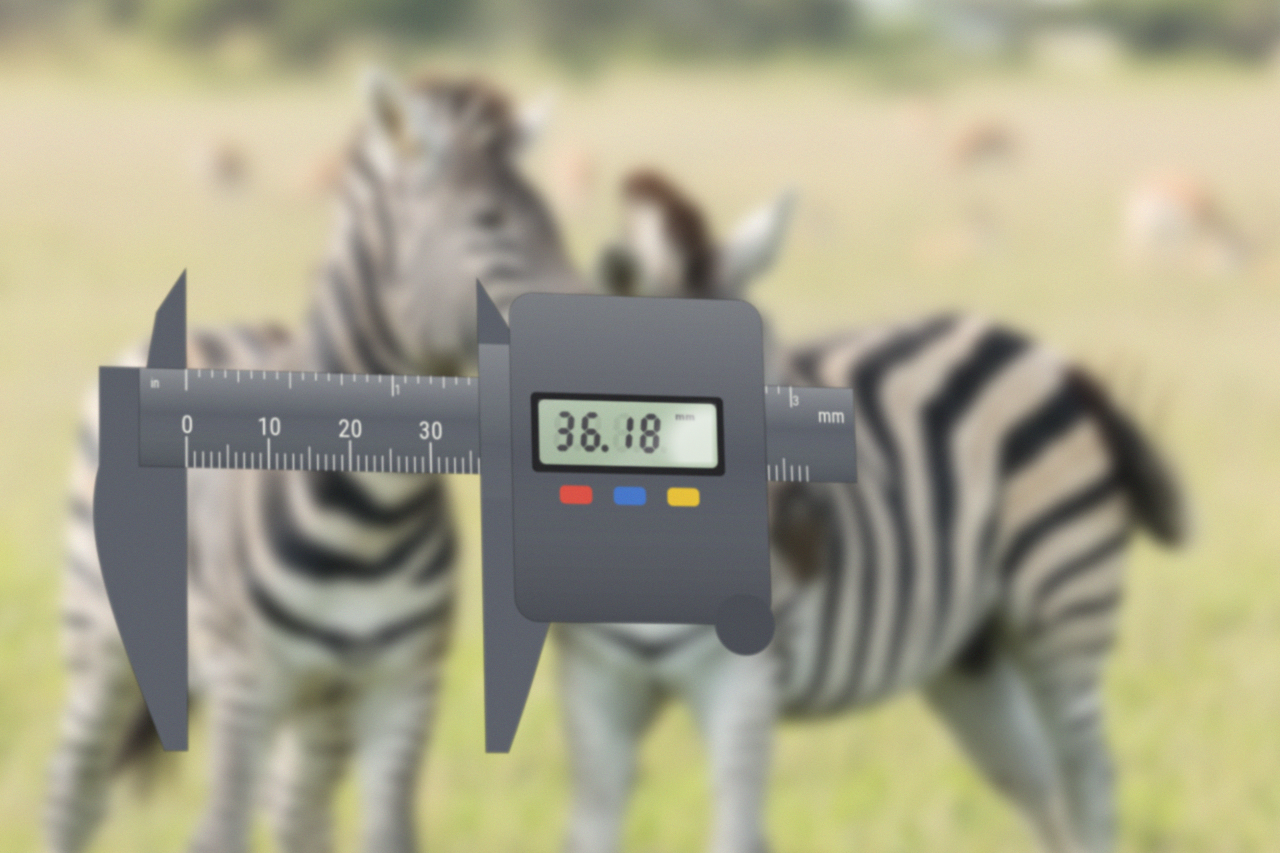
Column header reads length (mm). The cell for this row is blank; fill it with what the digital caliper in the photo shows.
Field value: 36.18 mm
